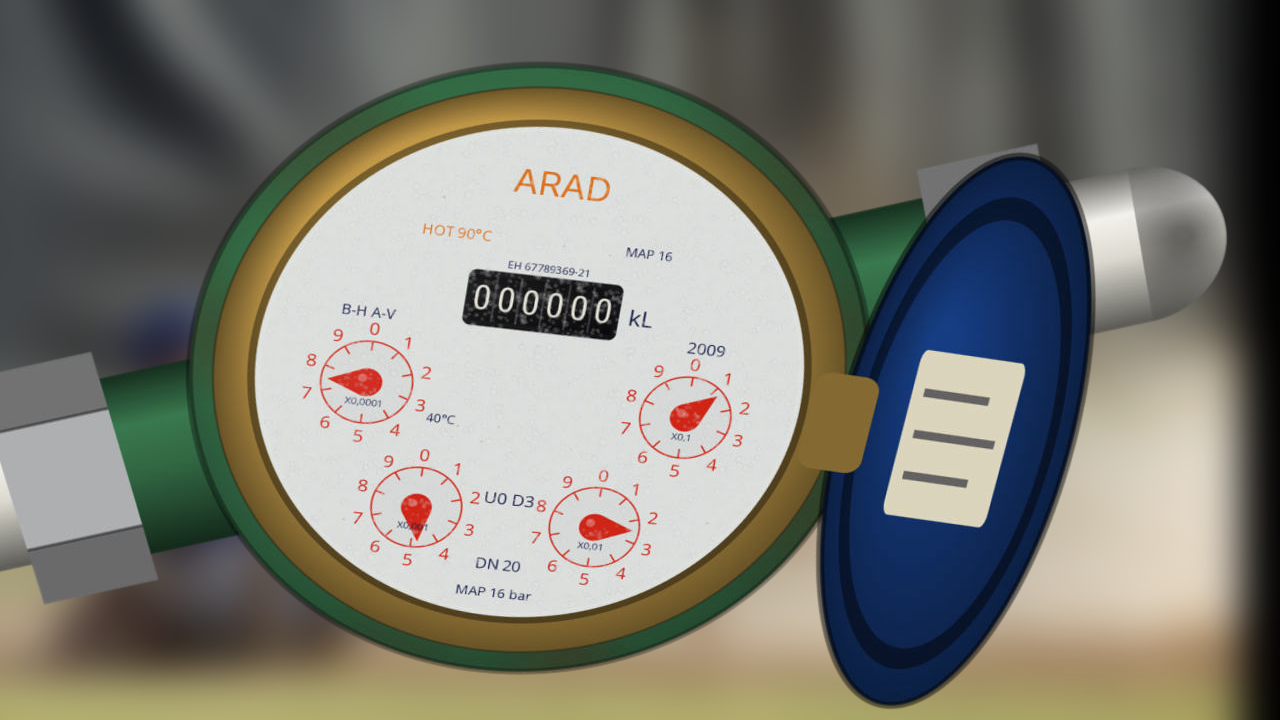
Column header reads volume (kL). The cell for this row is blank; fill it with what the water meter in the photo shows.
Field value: 0.1247 kL
